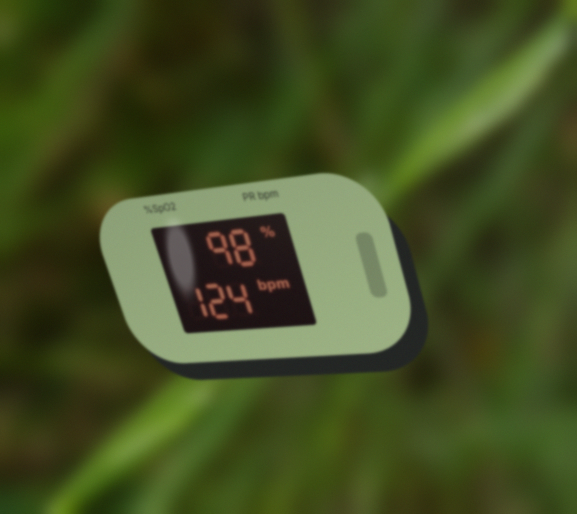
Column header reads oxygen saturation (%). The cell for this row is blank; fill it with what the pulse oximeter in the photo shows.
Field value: 98 %
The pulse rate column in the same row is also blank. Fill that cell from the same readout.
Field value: 124 bpm
